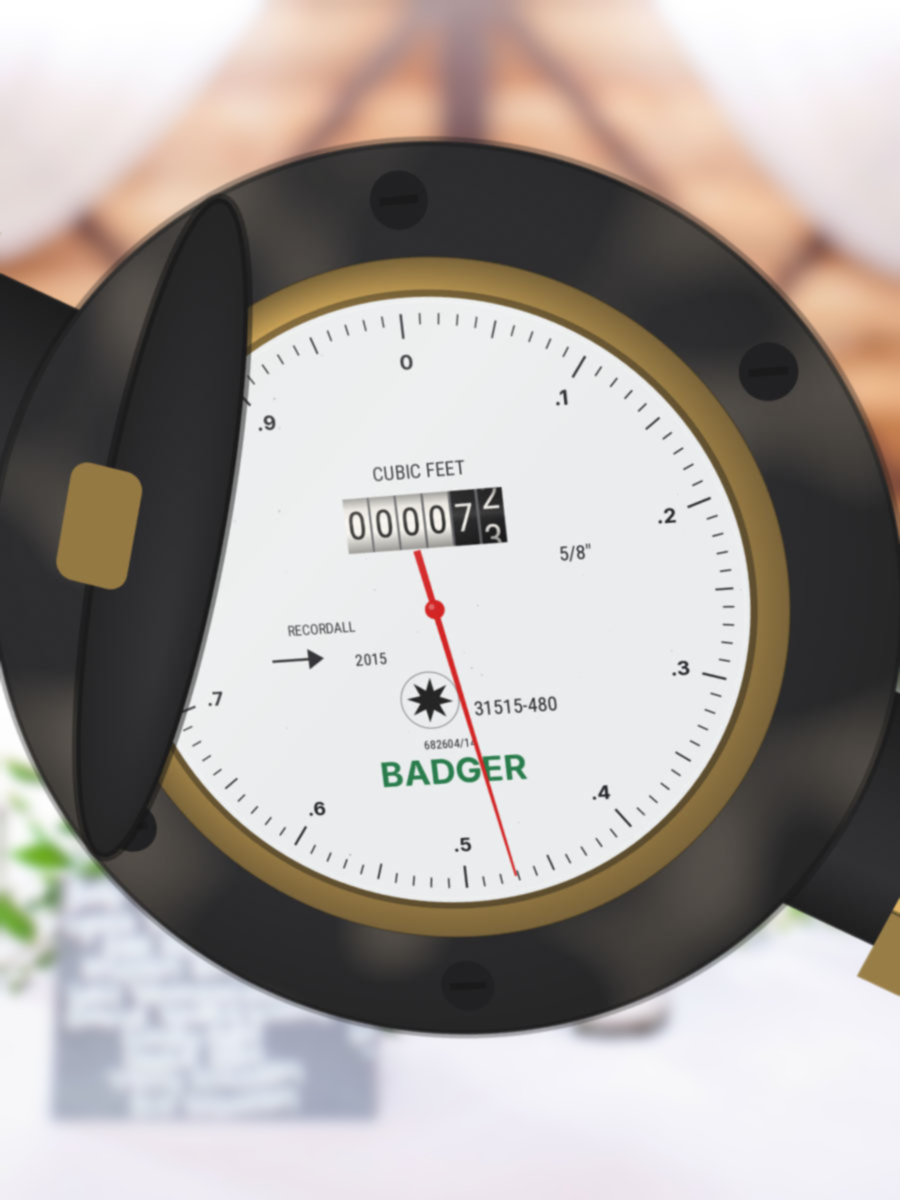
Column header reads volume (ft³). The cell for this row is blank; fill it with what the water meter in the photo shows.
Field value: 72.47 ft³
